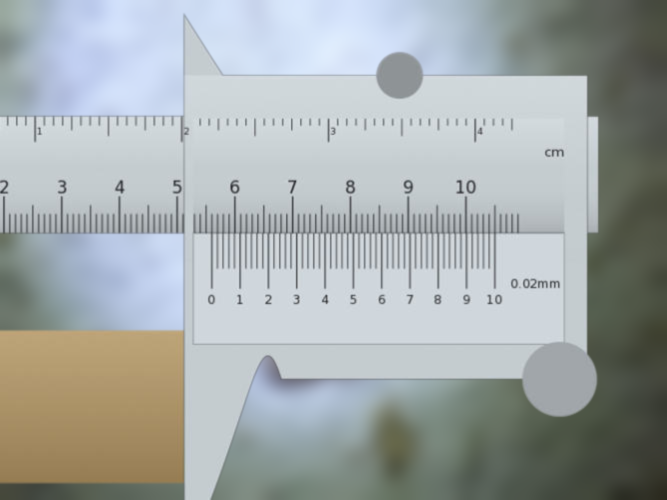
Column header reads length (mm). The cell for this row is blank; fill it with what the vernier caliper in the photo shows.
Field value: 56.0 mm
